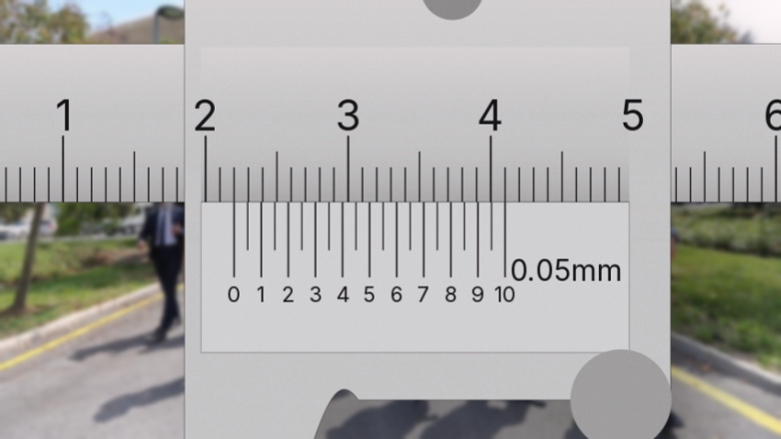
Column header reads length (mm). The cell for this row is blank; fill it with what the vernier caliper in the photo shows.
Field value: 22.0 mm
